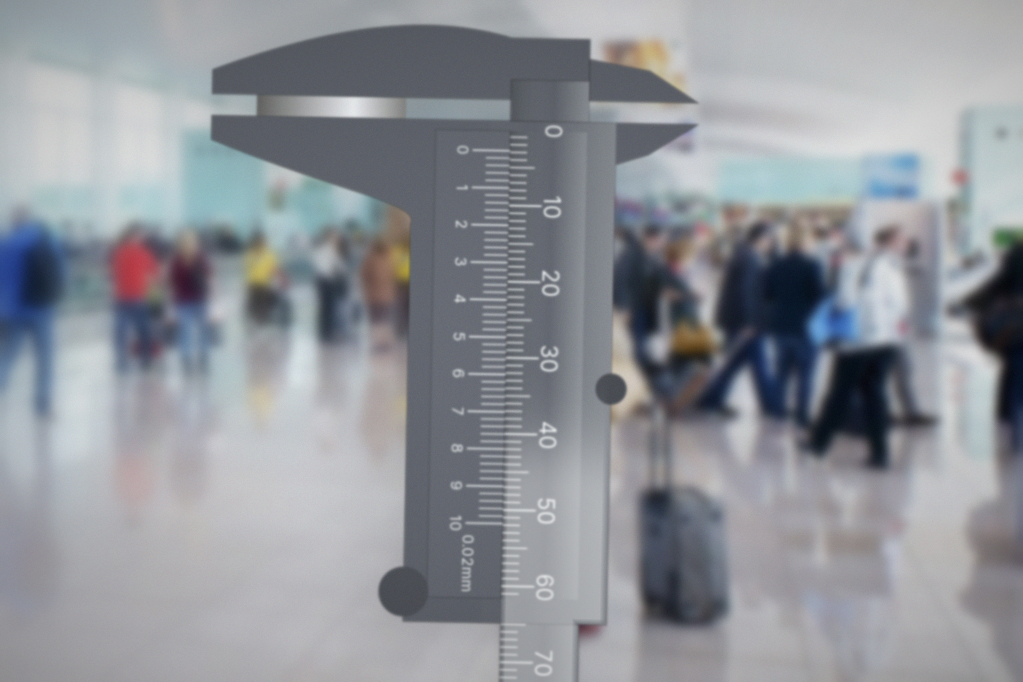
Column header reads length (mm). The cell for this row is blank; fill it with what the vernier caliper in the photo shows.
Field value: 2.8 mm
